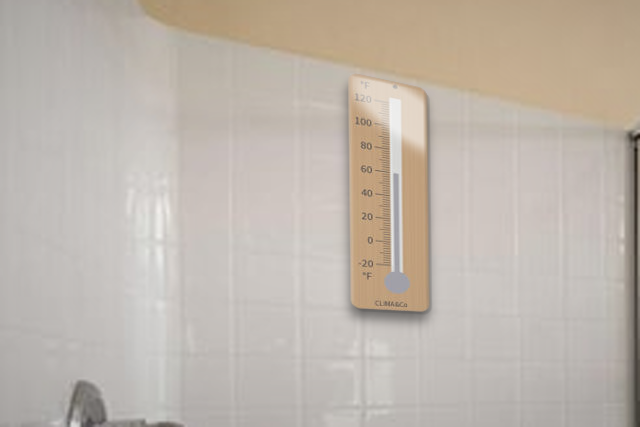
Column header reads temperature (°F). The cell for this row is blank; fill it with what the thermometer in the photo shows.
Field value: 60 °F
